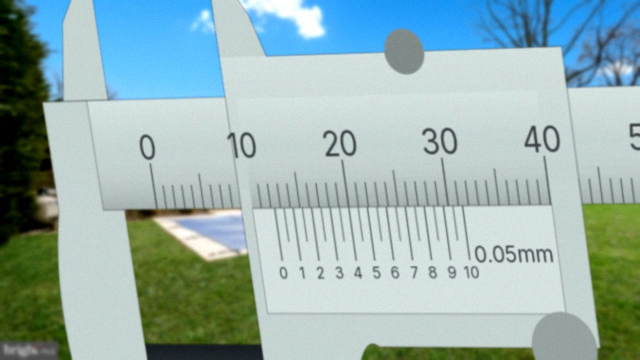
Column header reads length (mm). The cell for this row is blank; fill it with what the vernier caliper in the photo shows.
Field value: 12.4 mm
